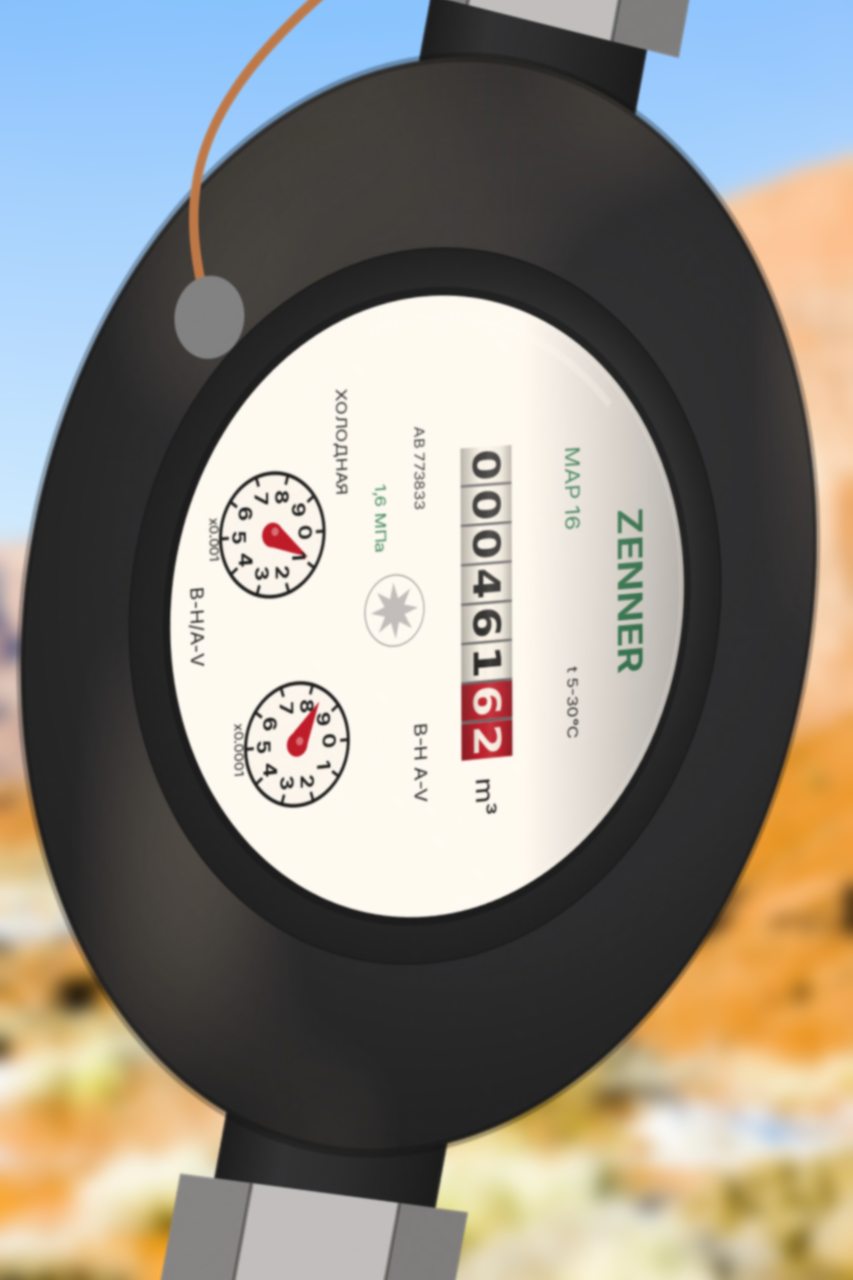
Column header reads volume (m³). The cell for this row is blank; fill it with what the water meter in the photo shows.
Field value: 461.6208 m³
